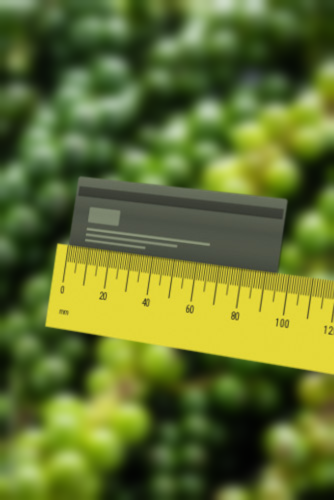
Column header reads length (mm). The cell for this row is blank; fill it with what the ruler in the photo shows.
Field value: 95 mm
